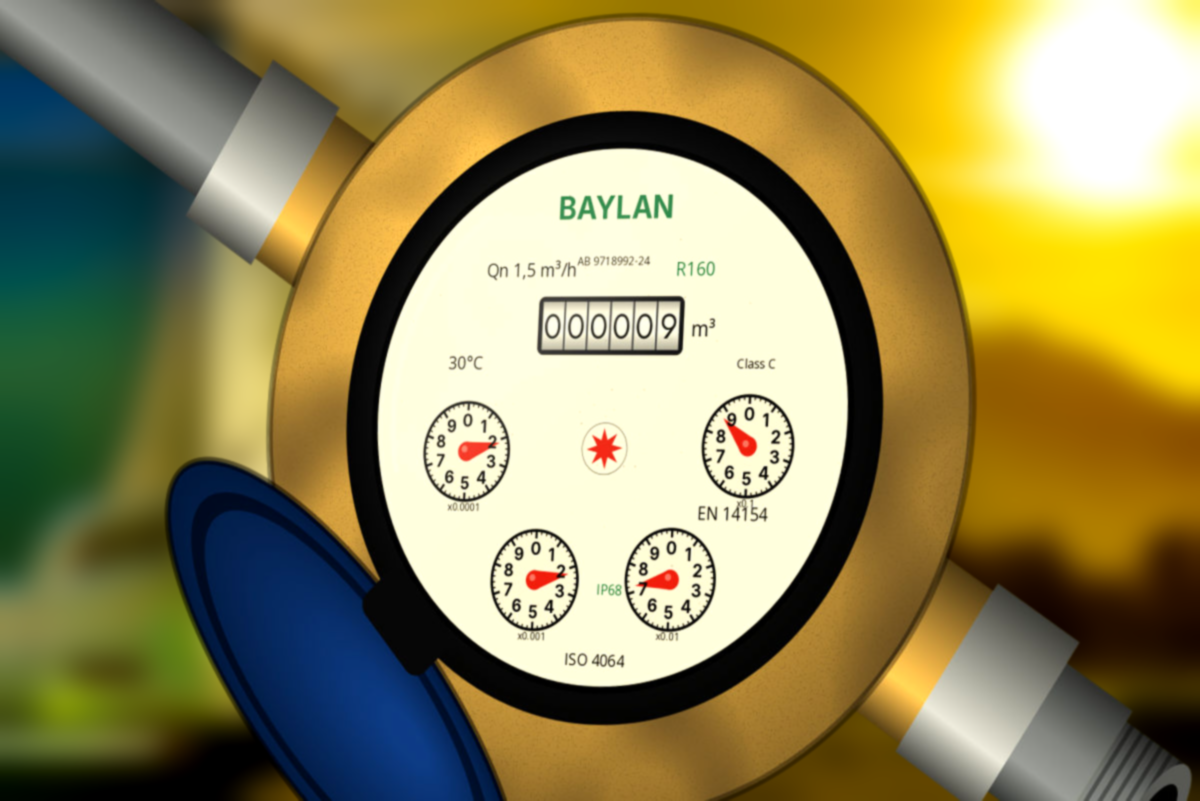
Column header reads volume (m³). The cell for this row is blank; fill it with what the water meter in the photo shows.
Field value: 9.8722 m³
